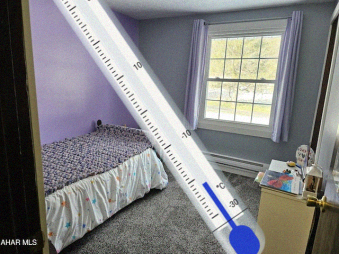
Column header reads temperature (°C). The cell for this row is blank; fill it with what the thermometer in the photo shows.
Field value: -22 °C
